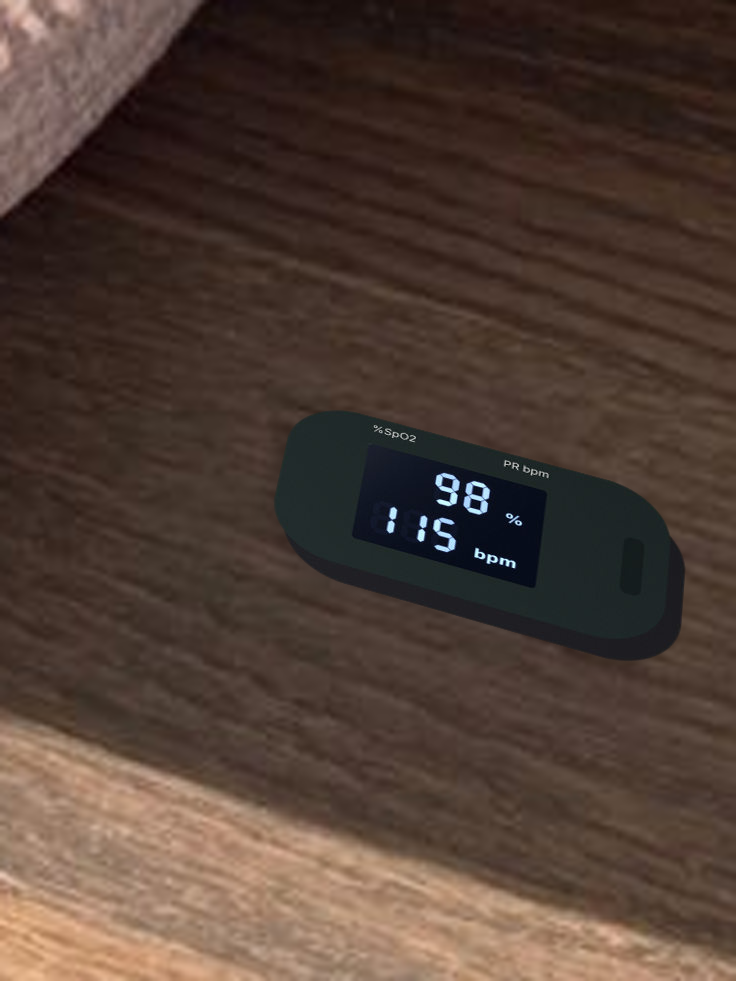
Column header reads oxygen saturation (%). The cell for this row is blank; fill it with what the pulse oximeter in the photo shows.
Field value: 98 %
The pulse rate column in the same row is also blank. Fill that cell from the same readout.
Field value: 115 bpm
